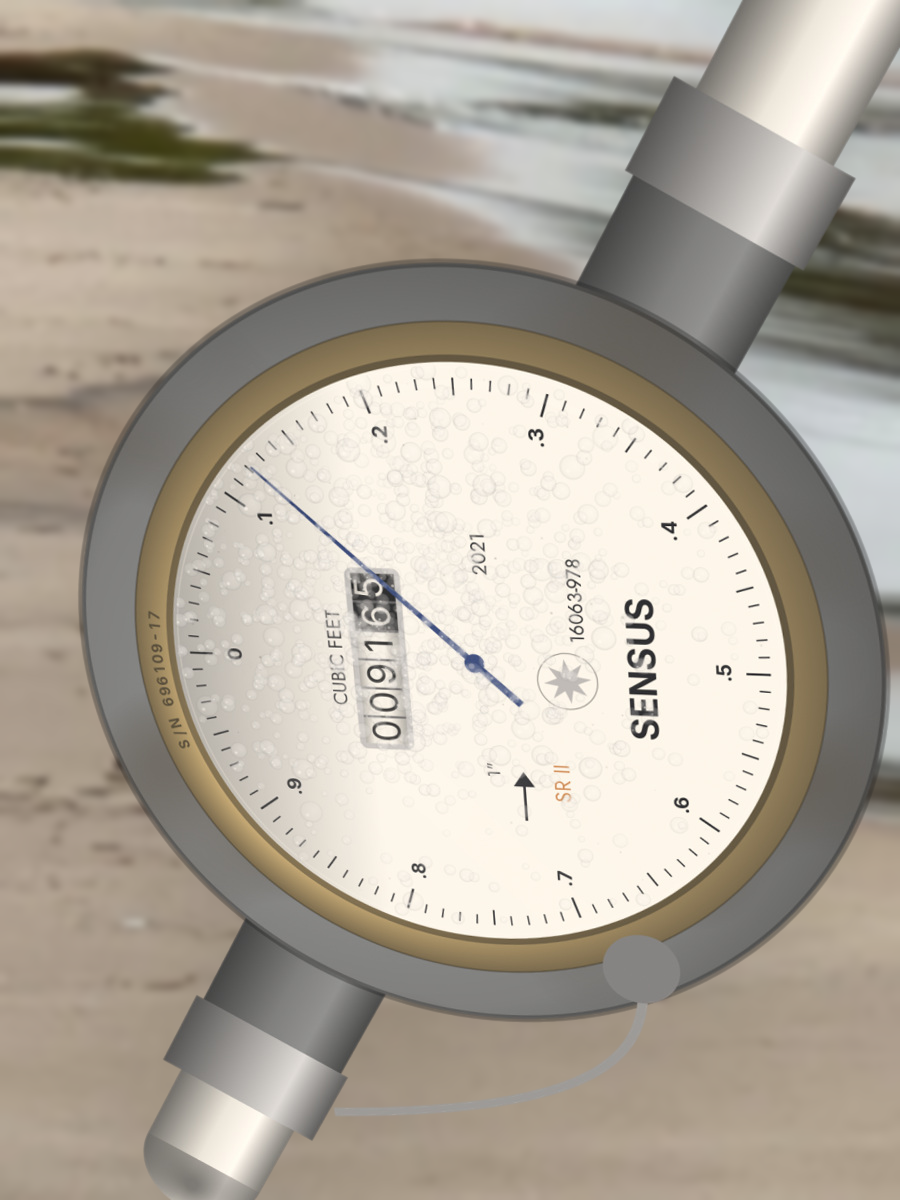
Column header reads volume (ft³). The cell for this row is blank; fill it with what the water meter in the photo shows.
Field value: 9165.12 ft³
